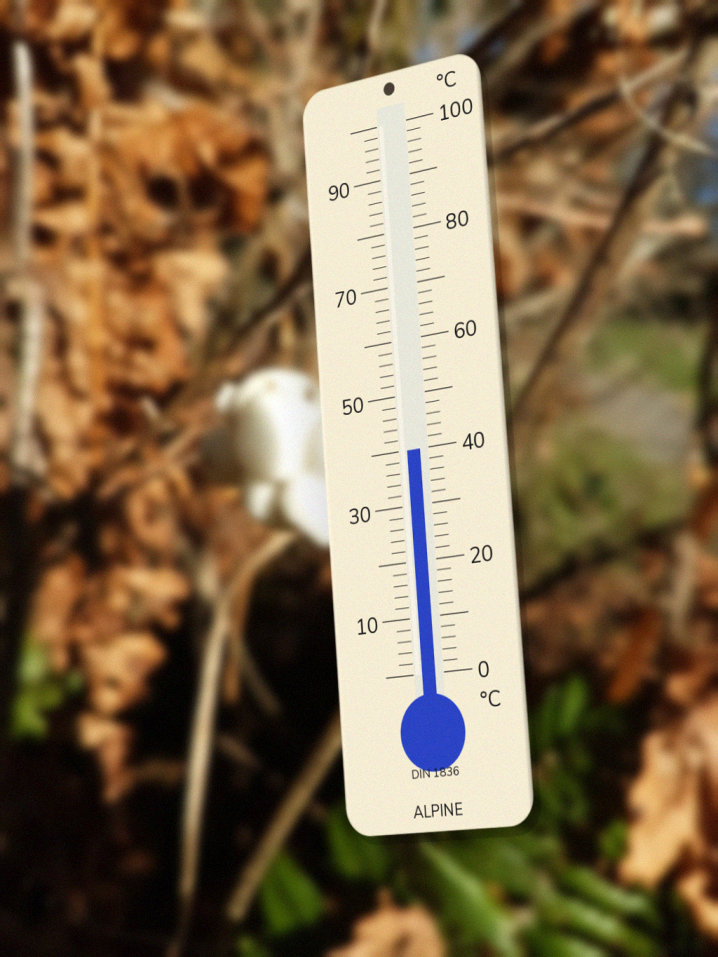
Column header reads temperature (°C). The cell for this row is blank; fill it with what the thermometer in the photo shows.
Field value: 40 °C
